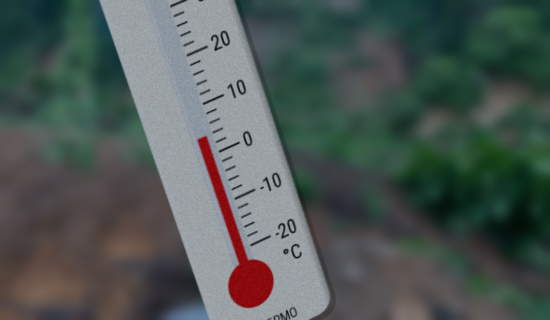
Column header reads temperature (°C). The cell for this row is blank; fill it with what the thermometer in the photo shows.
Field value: 4 °C
